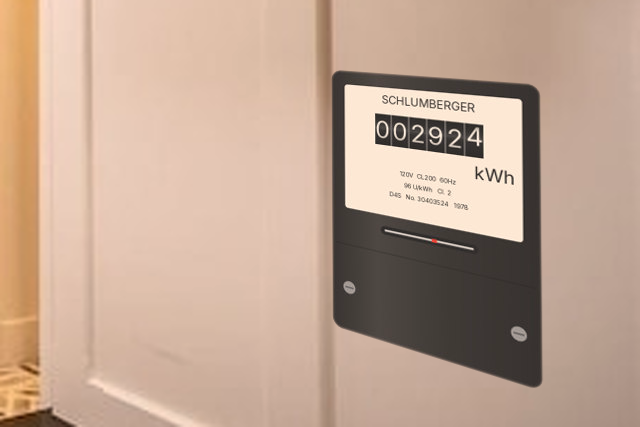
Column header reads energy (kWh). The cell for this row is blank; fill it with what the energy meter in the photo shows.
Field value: 2924 kWh
